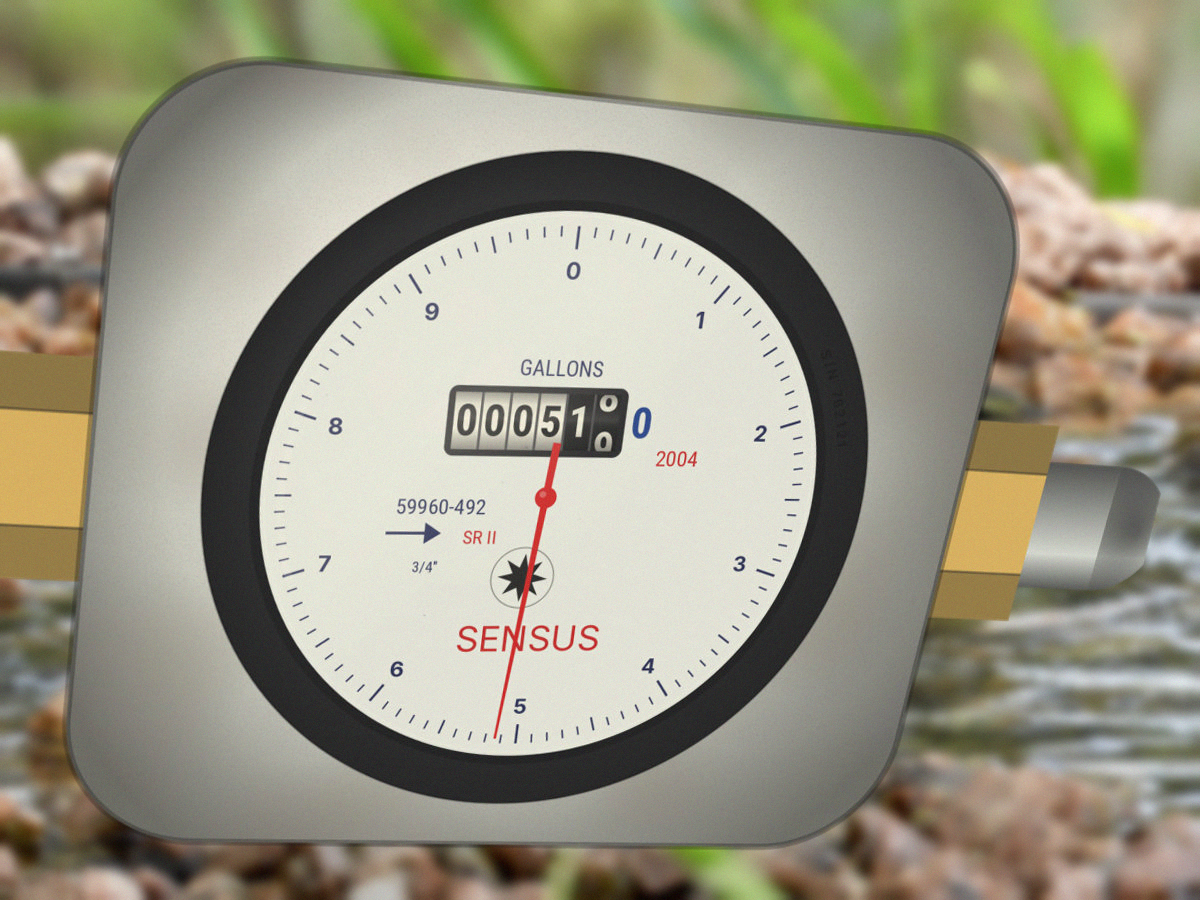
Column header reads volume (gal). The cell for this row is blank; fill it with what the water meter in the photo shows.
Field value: 5185.1 gal
